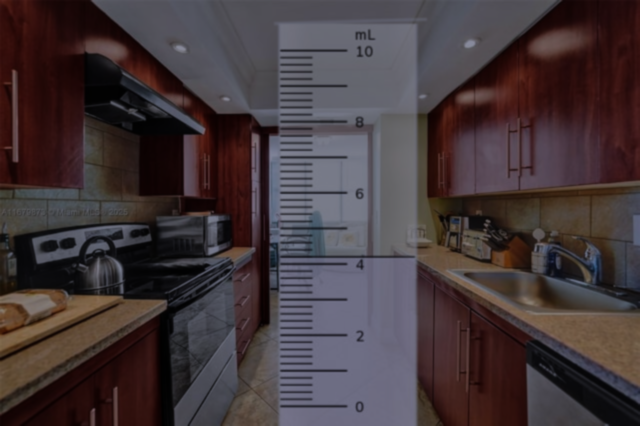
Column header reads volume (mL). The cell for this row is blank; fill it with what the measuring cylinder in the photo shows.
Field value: 4.2 mL
